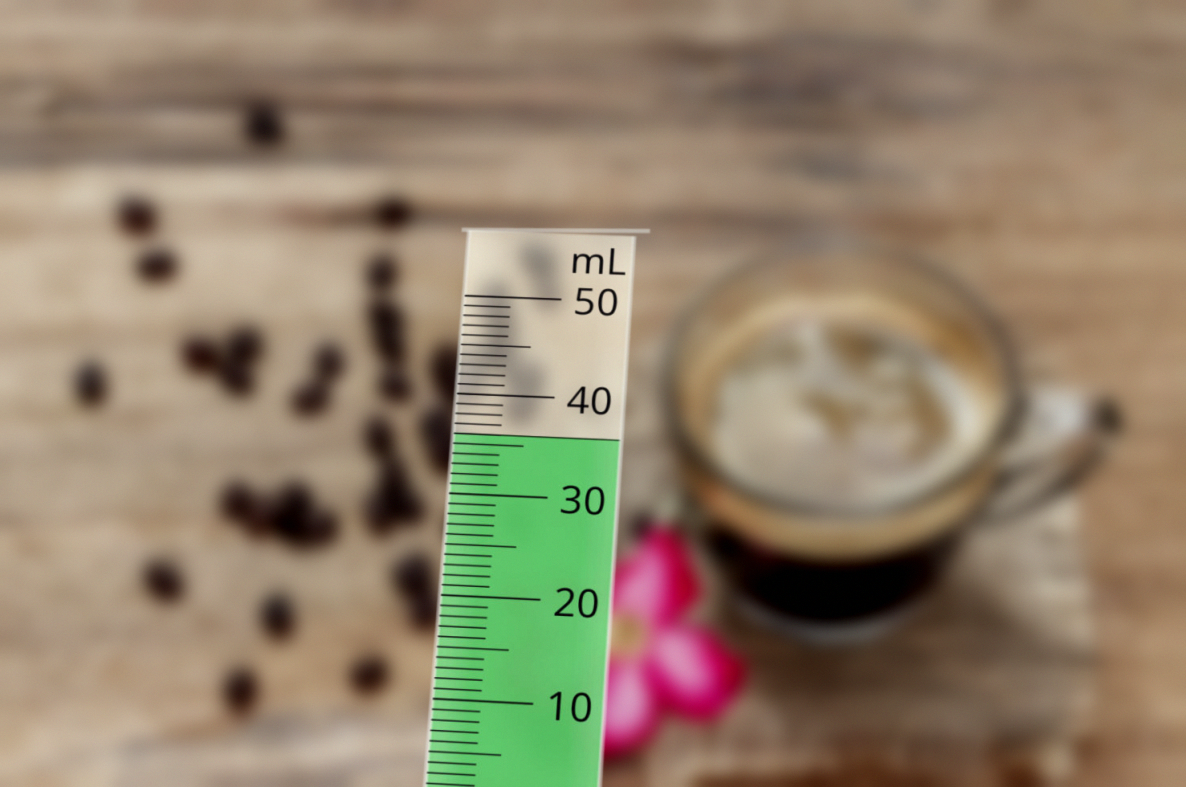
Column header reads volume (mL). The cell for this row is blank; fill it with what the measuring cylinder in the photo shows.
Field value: 36 mL
